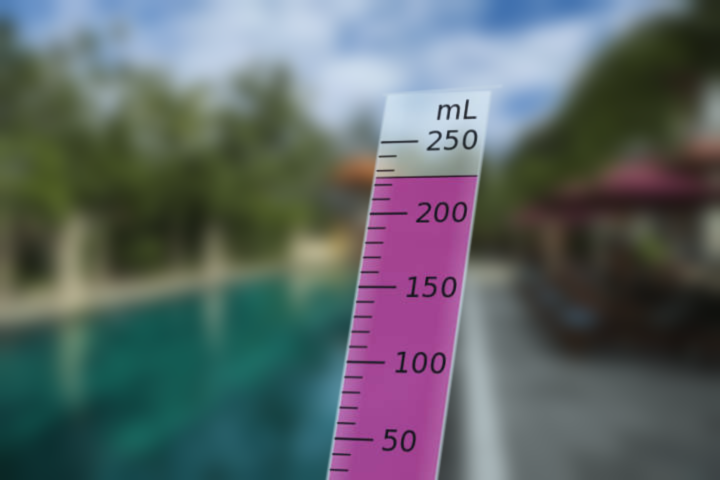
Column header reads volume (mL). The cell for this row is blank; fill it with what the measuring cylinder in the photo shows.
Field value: 225 mL
